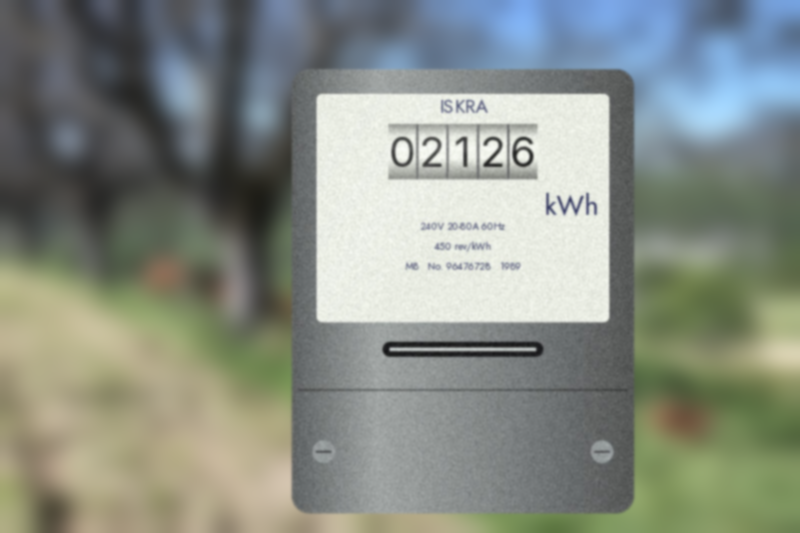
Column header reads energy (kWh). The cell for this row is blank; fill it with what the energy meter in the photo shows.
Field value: 2126 kWh
